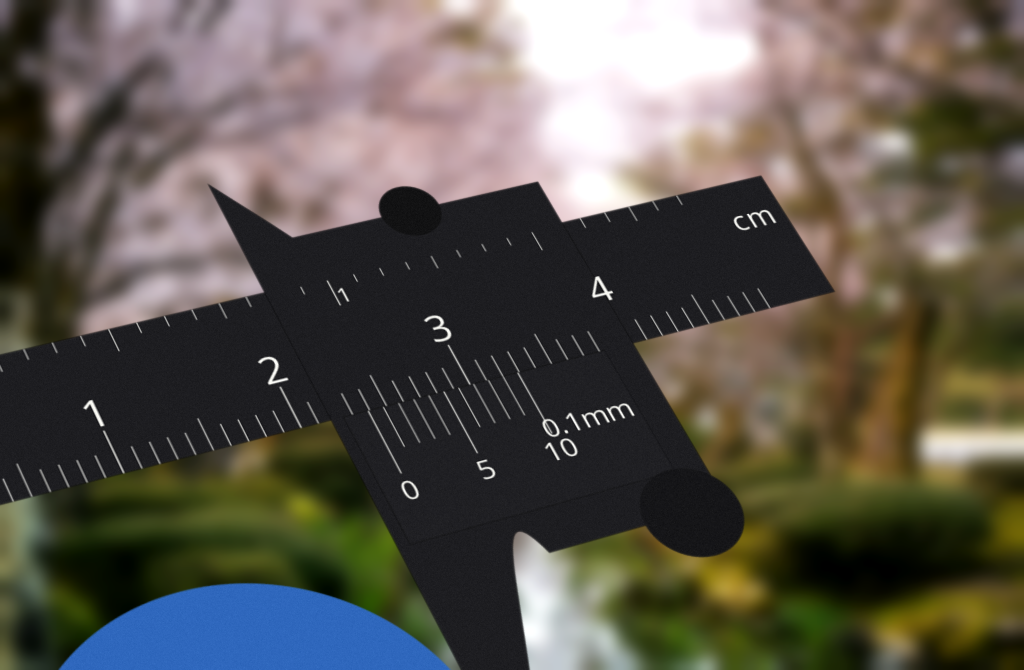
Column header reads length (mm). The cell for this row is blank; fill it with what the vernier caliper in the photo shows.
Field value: 23.9 mm
